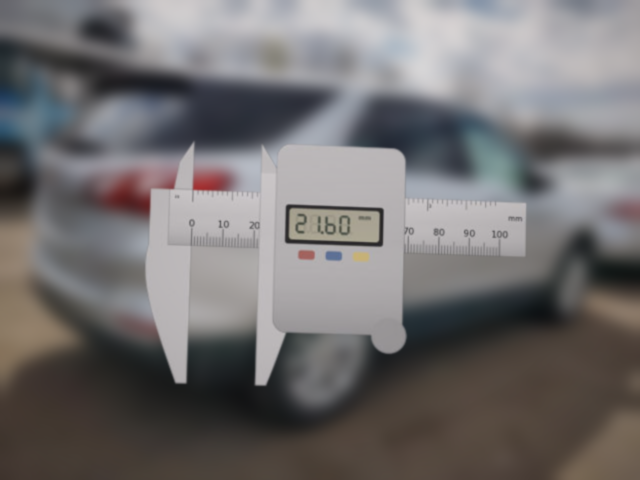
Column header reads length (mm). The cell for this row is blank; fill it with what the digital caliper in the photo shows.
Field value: 21.60 mm
